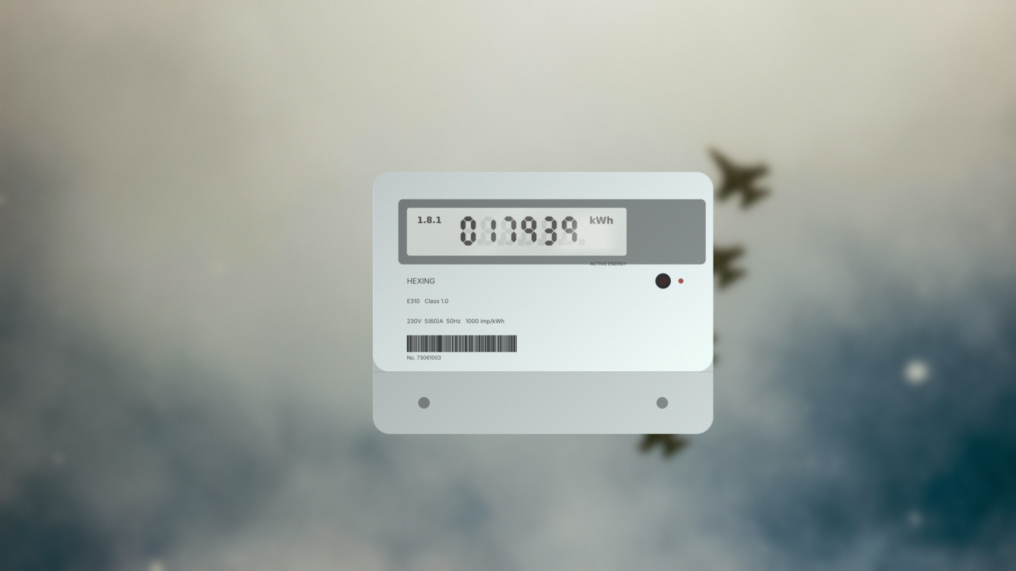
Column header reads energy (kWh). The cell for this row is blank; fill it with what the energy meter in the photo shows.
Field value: 17939 kWh
